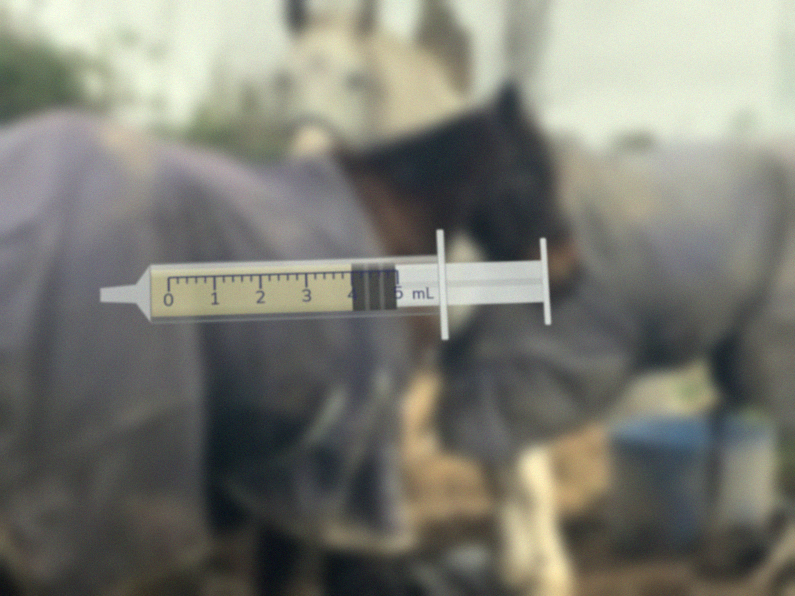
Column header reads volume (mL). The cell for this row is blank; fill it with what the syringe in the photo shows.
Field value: 4 mL
